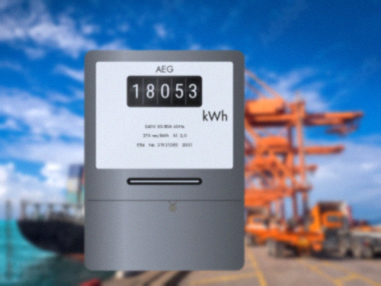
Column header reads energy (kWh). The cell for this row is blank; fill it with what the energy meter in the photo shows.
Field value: 18053 kWh
